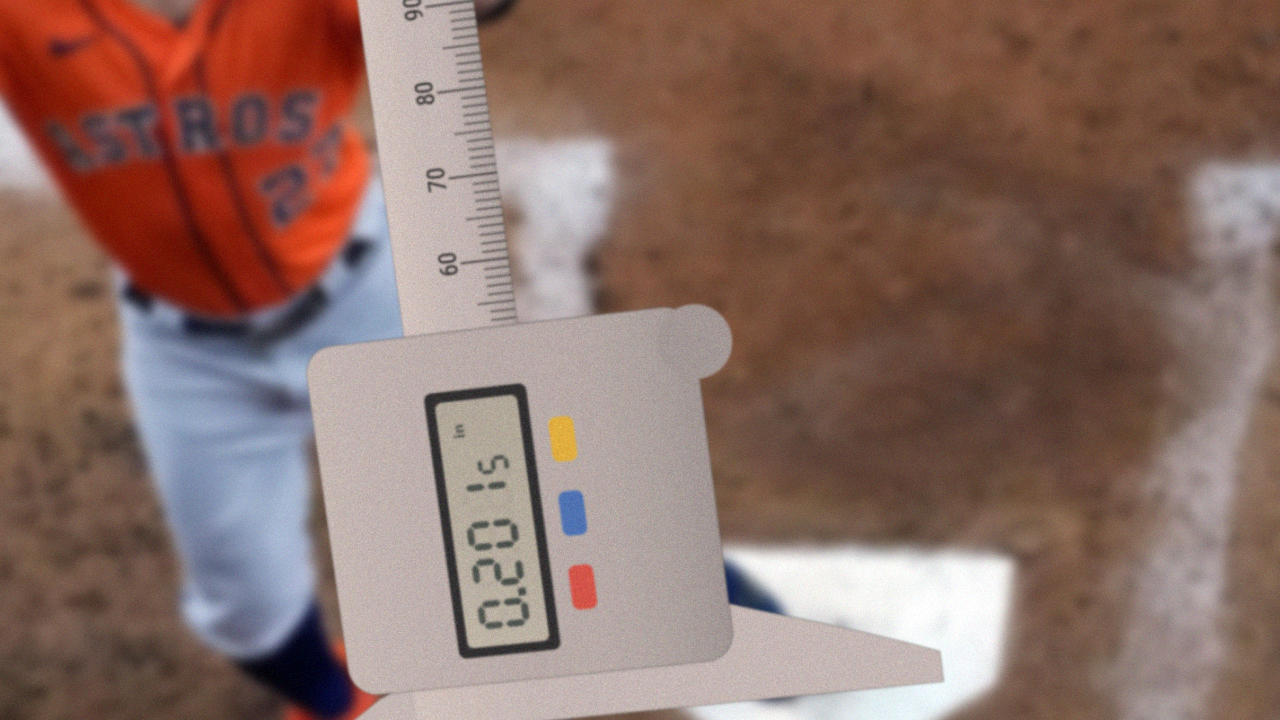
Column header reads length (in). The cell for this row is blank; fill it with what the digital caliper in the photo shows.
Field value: 0.2015 in
